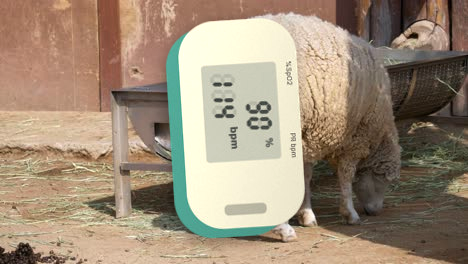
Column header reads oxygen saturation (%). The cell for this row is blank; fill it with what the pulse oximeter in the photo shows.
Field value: 90 %
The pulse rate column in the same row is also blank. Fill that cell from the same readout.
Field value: 114 bpm
